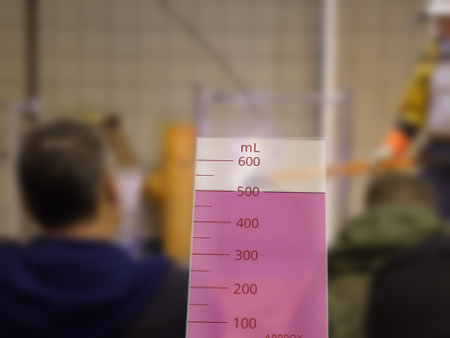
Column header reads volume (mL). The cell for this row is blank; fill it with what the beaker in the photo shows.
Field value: 500 mL
